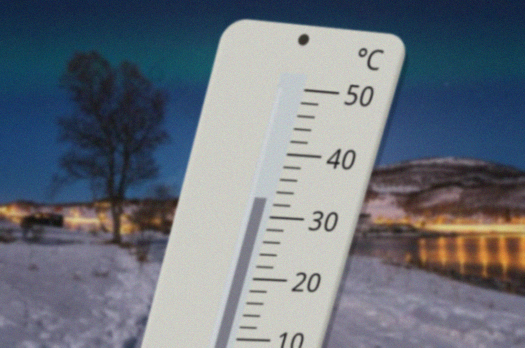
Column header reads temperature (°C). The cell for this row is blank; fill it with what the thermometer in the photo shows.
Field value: 33 °C
